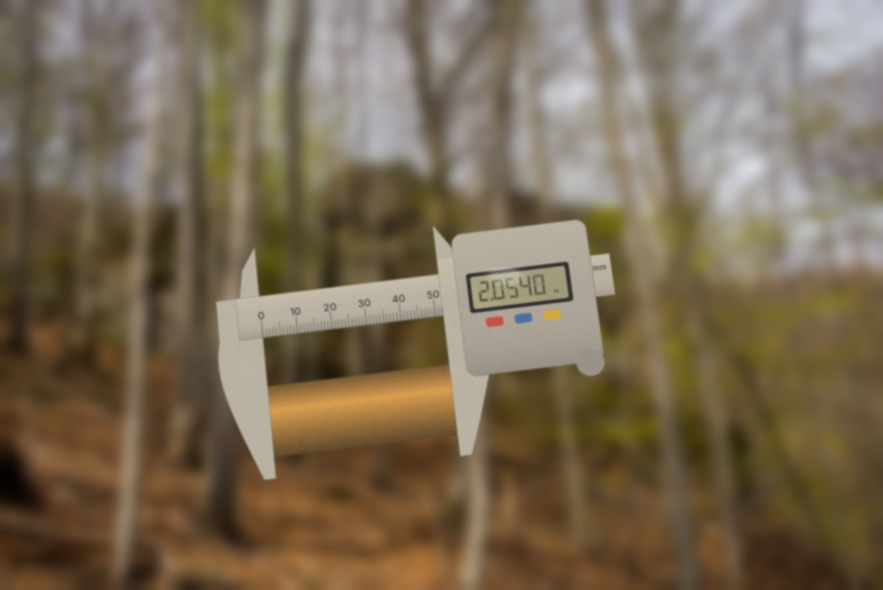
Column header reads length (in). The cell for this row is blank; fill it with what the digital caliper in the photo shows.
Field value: 2.0540 in
